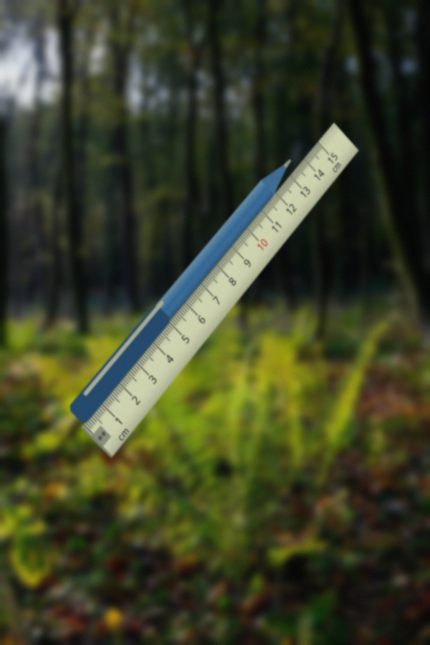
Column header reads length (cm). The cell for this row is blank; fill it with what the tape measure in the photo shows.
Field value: 13.5 cm
